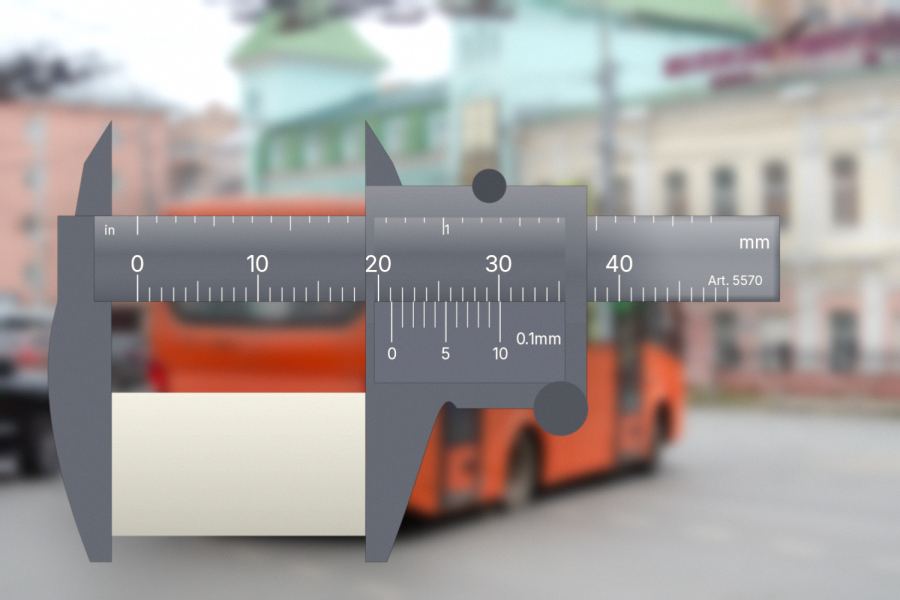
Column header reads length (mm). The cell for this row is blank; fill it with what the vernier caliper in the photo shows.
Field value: 21.1 mm
